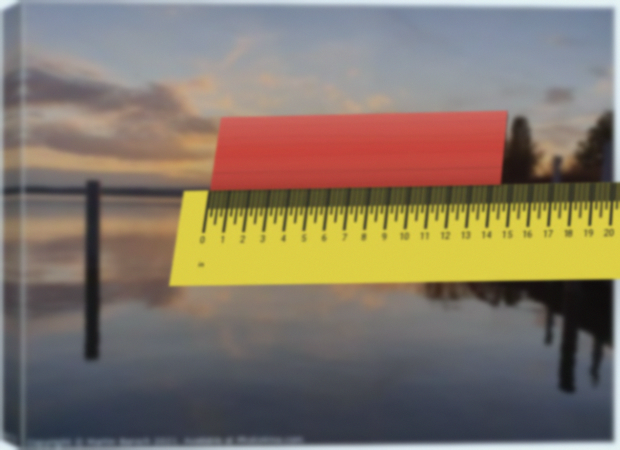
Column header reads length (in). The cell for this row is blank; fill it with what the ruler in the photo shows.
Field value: 14.5 in
